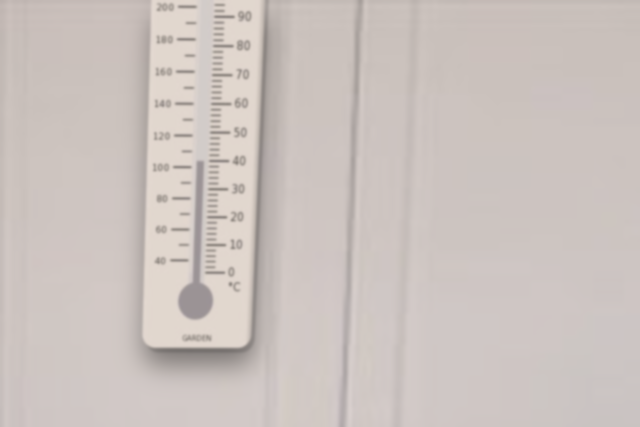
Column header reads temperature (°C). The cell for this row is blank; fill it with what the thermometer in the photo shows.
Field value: 40 °C
